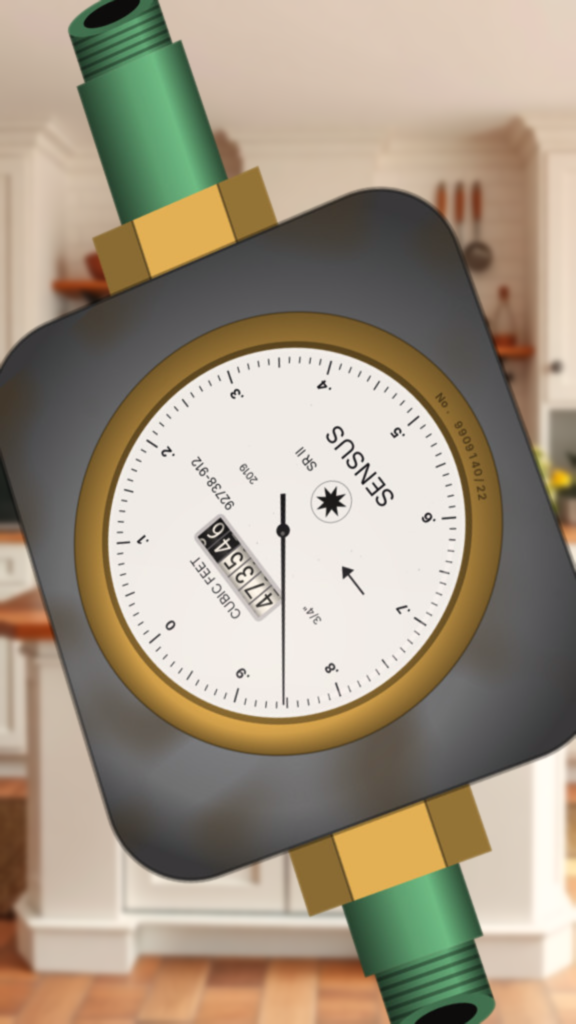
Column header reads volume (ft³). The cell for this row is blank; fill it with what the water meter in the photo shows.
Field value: 473545.85 ft³
